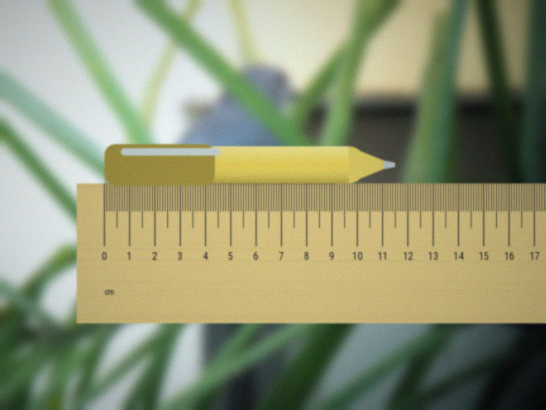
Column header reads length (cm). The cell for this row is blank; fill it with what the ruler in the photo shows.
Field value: 11.5 cm
